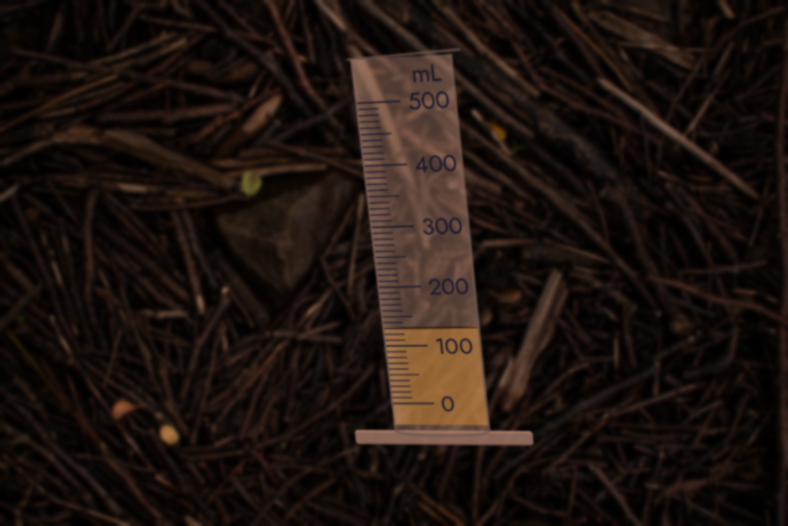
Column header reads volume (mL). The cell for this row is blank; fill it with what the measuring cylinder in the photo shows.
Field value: 130 mL
